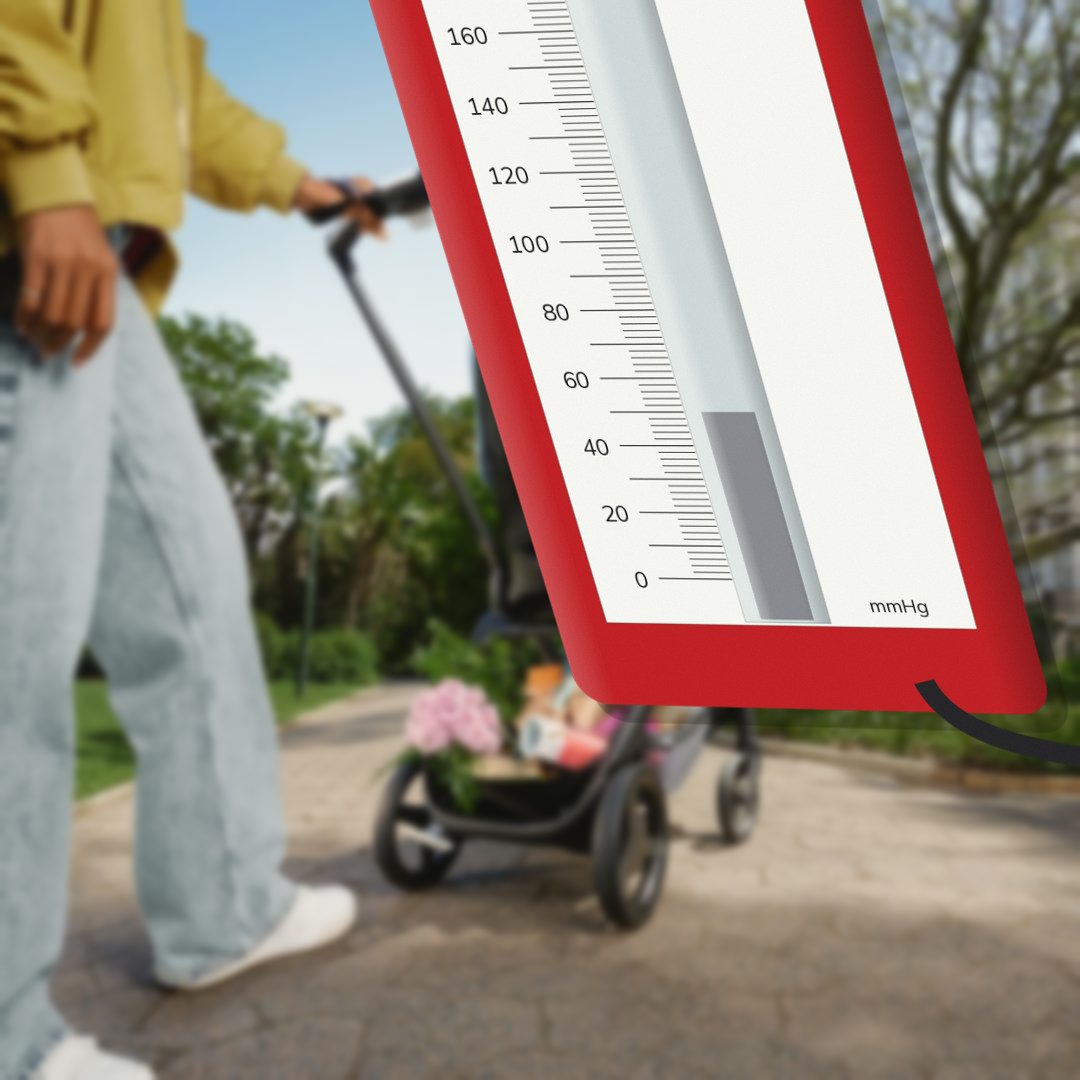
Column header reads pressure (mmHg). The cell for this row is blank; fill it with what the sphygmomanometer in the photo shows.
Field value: 50 mmHg
